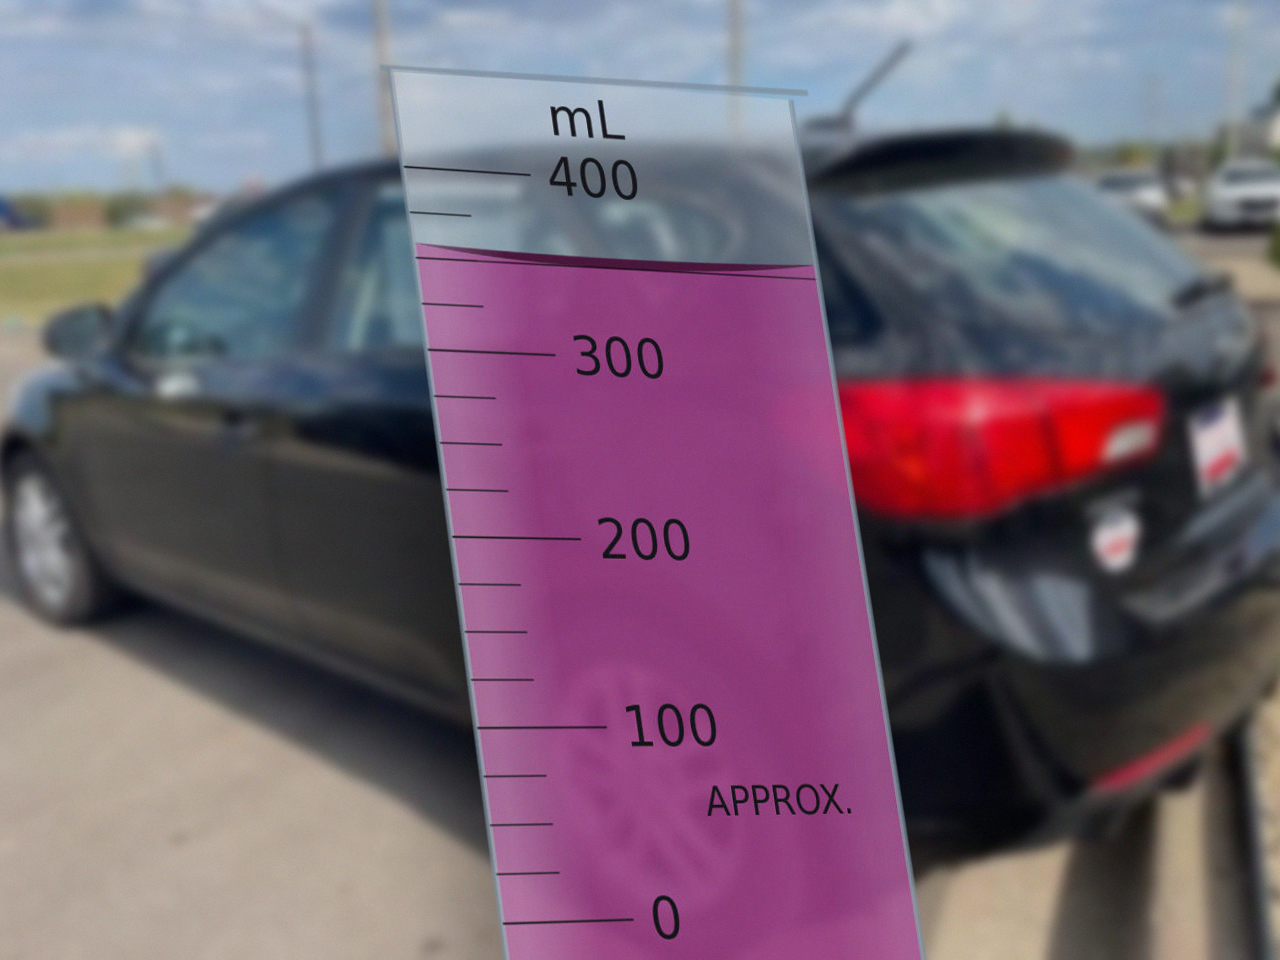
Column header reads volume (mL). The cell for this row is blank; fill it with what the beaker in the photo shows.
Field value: 350 mL
